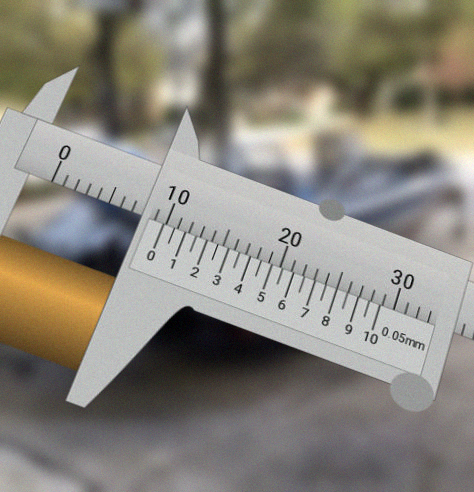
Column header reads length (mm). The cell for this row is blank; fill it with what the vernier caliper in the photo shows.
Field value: 9.8 mm
